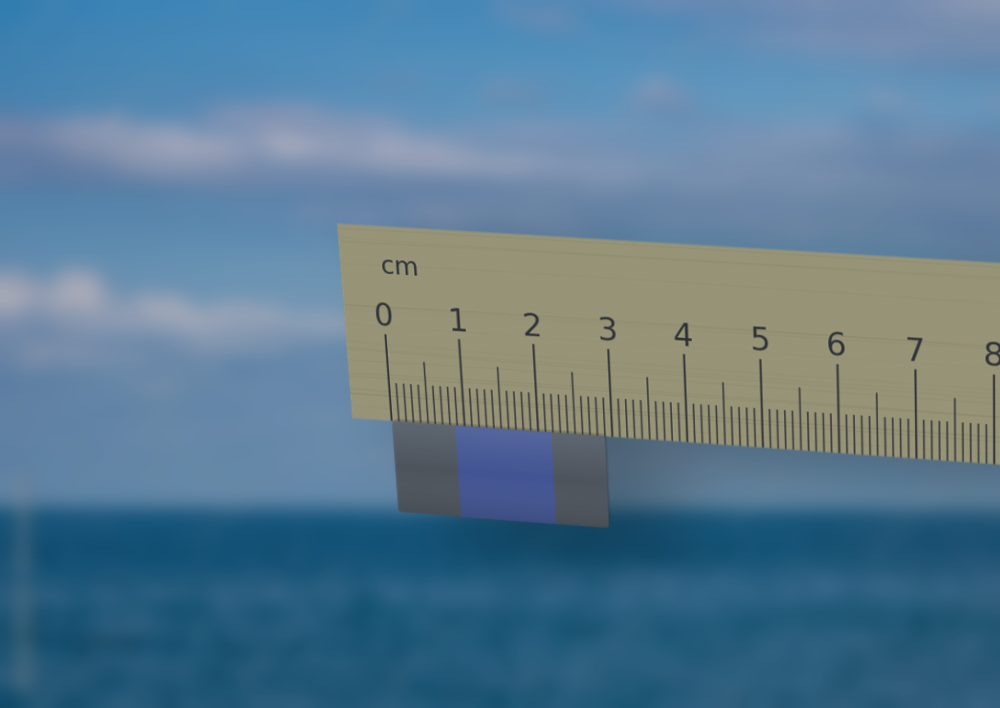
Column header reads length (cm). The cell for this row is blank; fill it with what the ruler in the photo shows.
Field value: 2.9 cm
